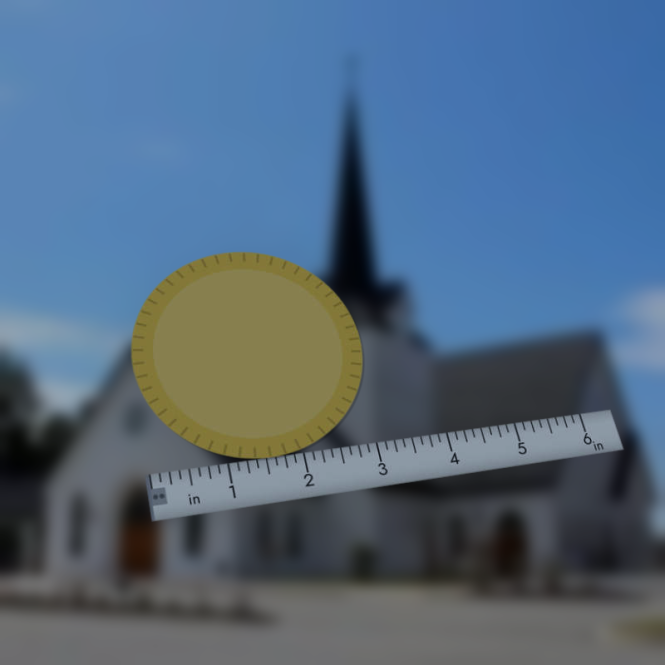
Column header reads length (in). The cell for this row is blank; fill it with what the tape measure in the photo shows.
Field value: 3.125 in
